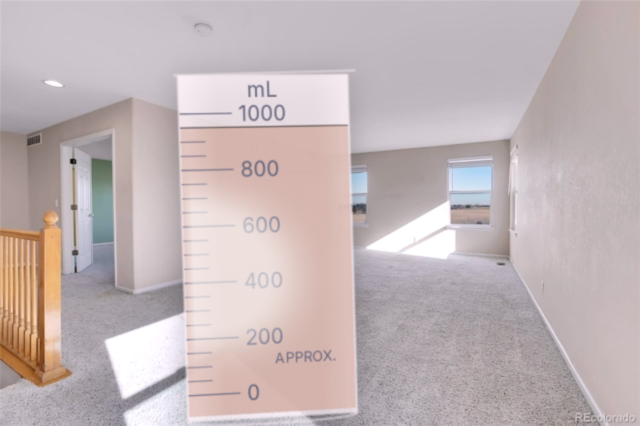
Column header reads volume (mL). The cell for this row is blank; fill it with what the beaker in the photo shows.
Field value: 950 mL
